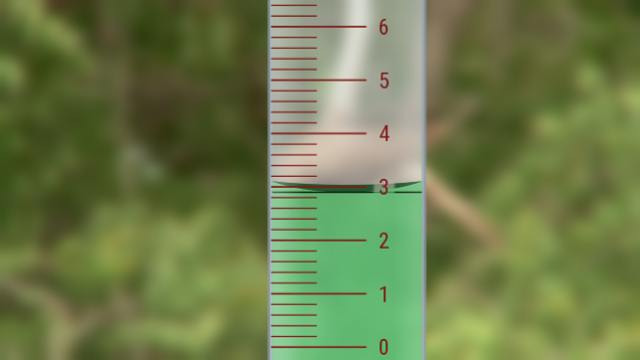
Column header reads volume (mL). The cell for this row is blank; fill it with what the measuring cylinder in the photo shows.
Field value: 2.9 mL
